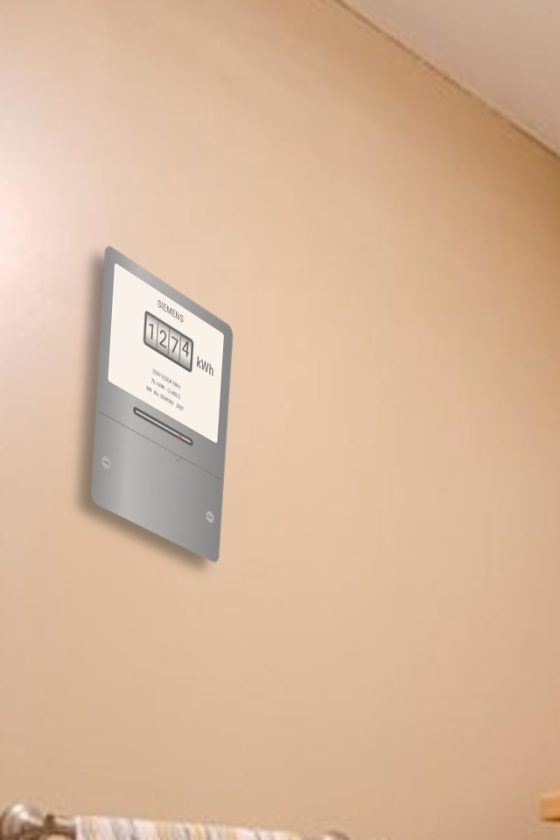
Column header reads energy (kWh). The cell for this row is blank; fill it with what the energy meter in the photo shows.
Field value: 1274 kWh
